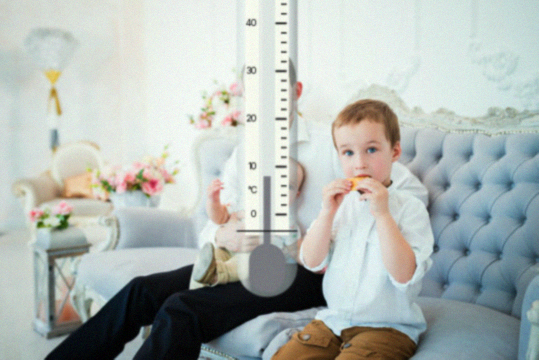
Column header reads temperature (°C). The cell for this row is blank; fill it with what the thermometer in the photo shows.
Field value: 8 °C
